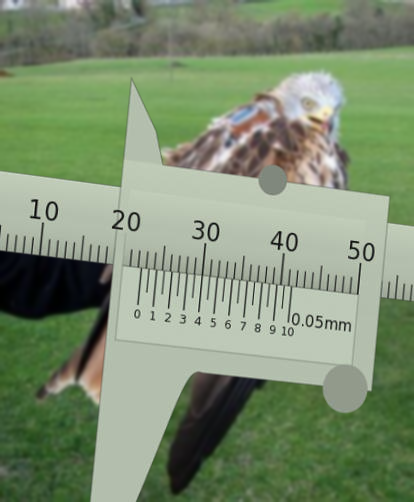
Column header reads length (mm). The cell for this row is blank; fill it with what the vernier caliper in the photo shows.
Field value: 22.4 mm
